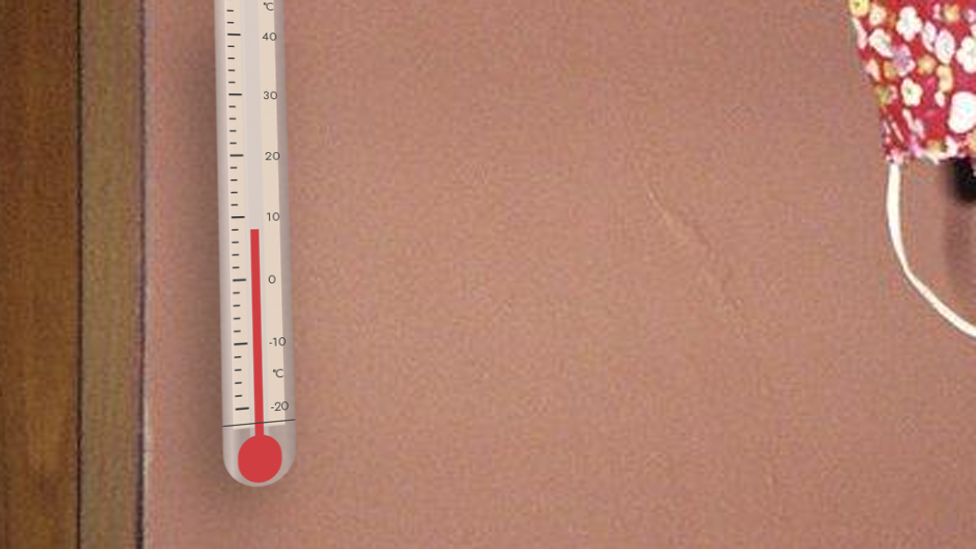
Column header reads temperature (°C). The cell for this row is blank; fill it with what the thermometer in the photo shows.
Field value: 8 °C
